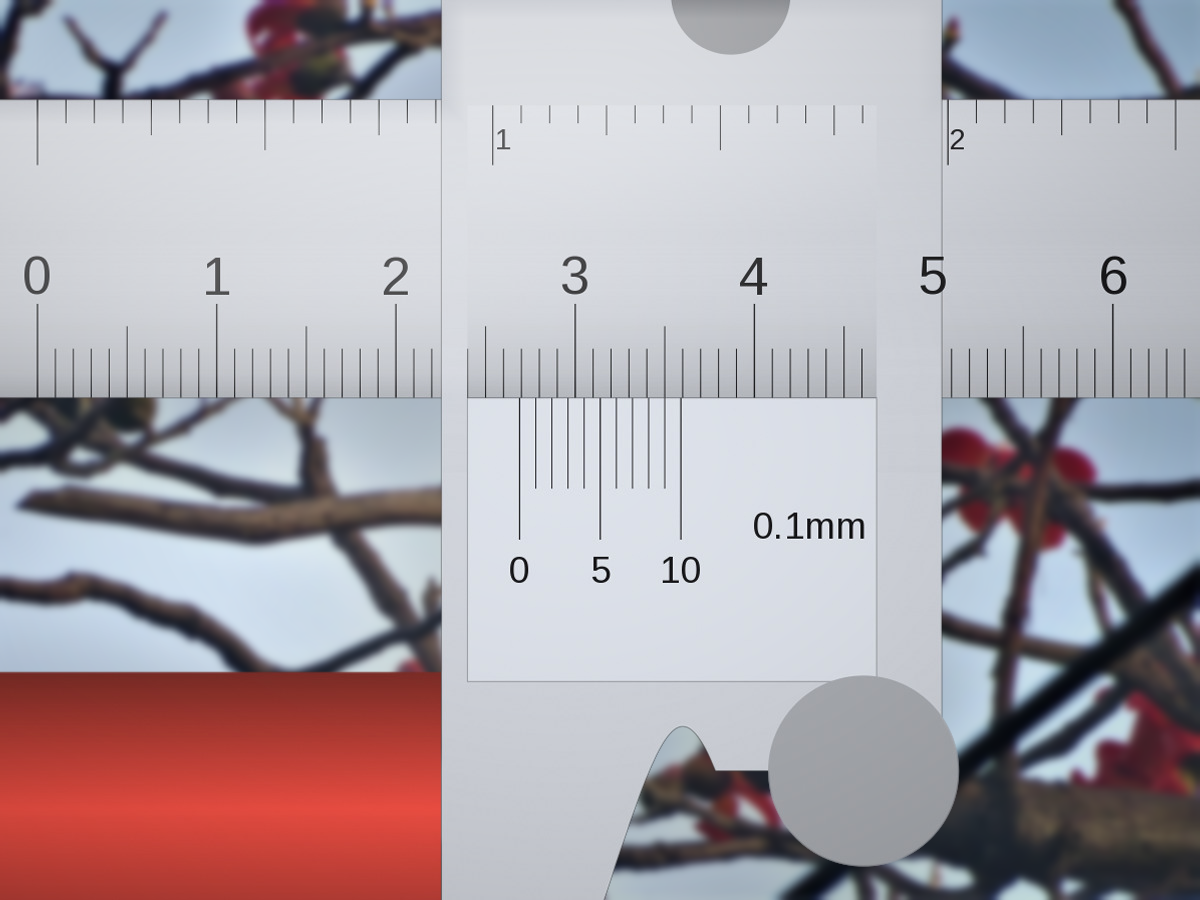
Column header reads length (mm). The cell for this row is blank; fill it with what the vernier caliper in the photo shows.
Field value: 26.9 mm
